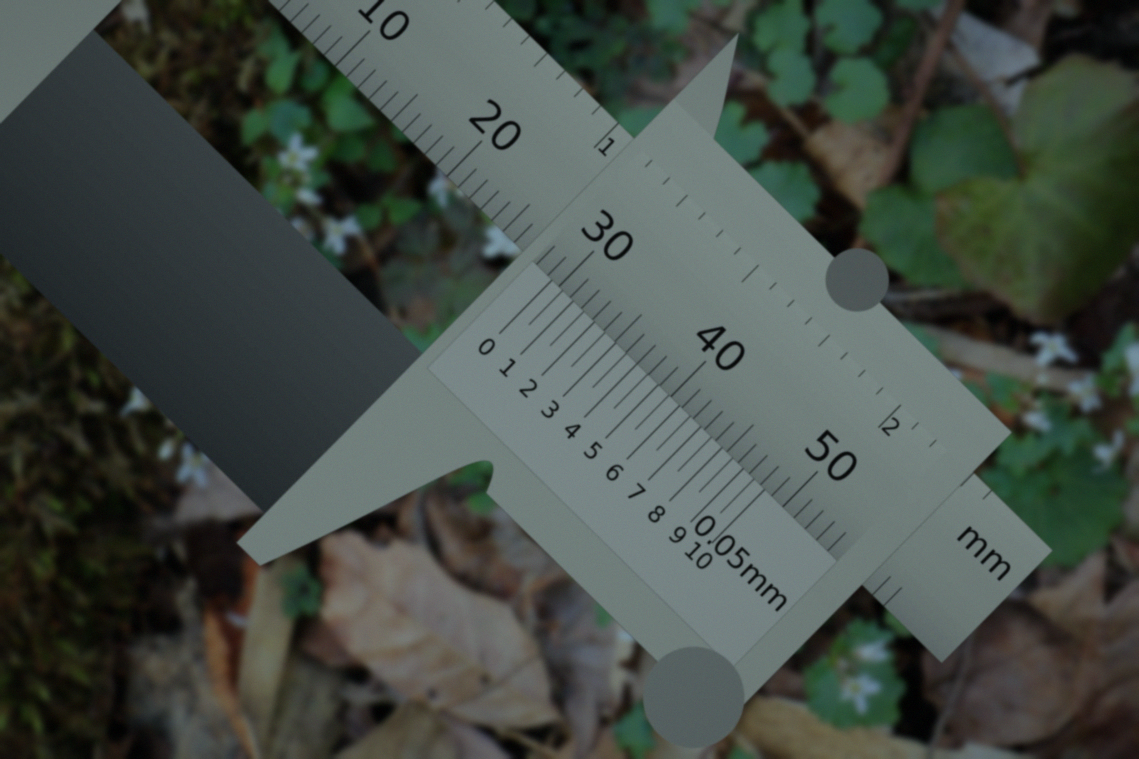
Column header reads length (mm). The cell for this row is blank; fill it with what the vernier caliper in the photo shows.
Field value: 29.4 mm
